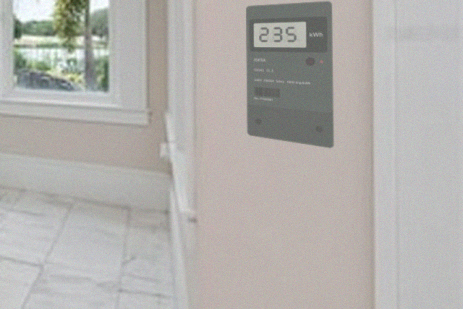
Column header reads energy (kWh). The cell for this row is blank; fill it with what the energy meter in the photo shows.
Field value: 235 kWh
